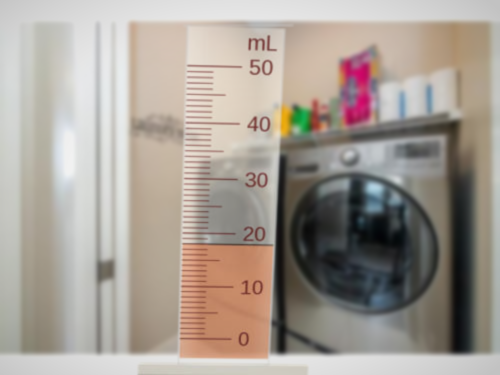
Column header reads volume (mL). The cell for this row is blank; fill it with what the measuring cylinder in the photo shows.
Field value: 18 mL
